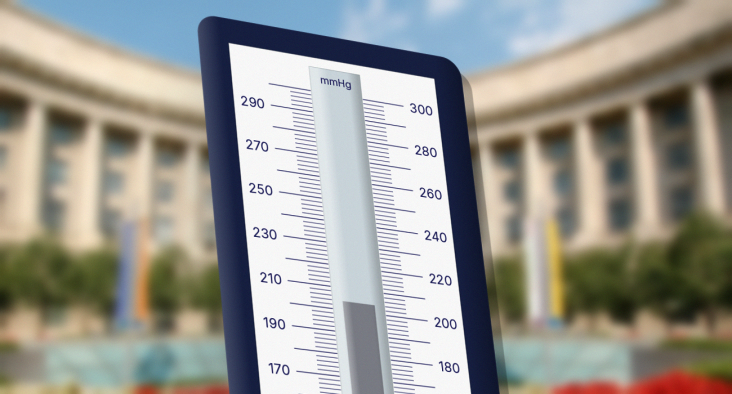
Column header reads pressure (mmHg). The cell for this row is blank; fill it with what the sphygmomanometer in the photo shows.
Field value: 204 mmHg
